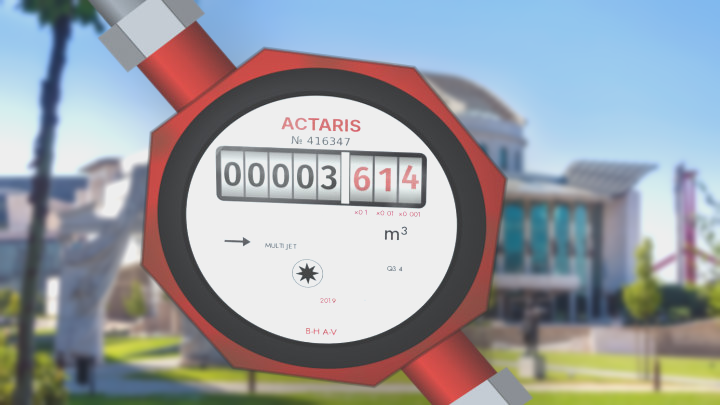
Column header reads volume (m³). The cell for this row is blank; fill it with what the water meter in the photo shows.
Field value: 3.614 m³
